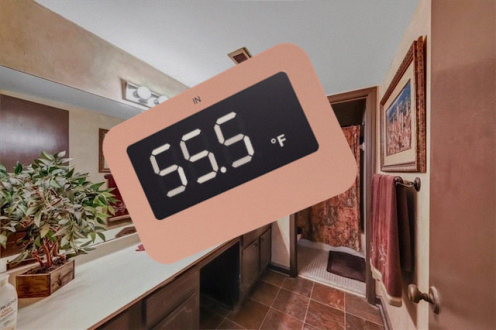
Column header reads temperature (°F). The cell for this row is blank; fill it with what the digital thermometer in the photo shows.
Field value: 55.5 °F
